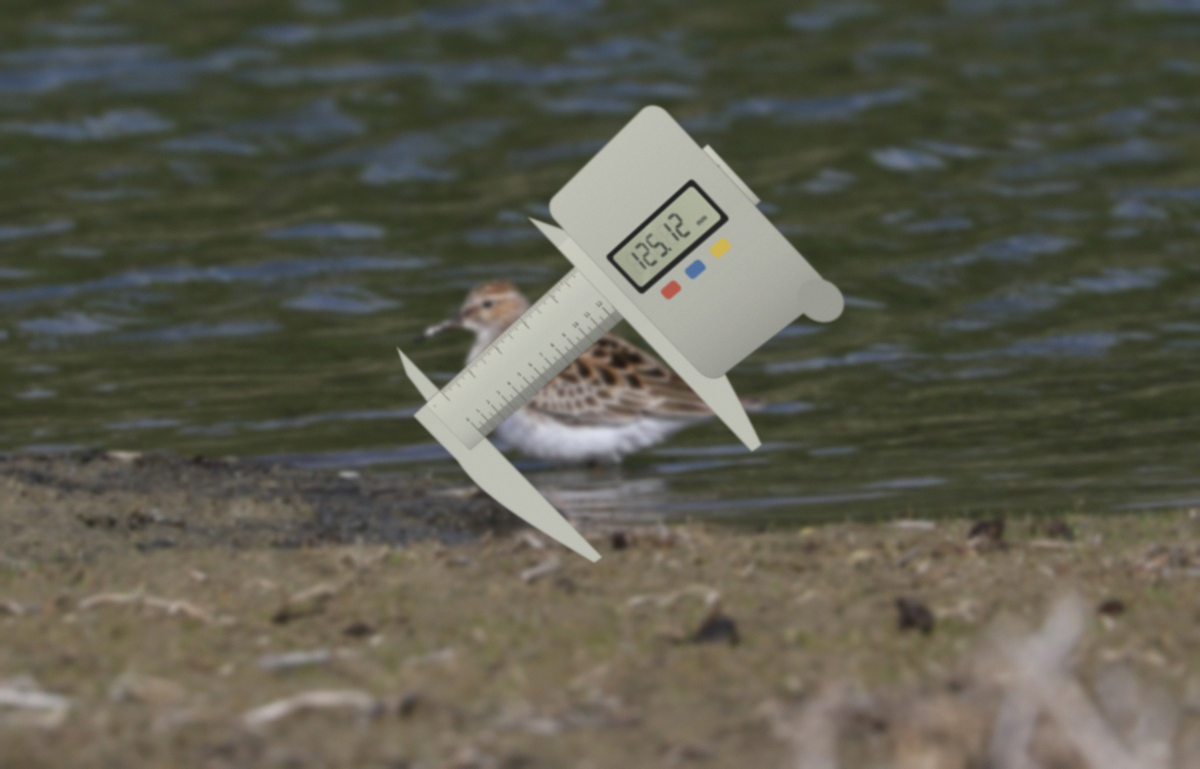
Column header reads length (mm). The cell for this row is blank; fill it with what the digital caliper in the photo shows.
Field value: 125.12 mm
